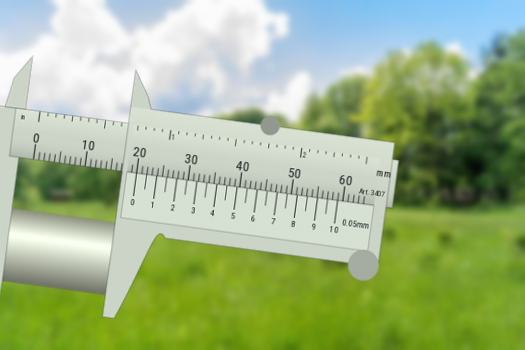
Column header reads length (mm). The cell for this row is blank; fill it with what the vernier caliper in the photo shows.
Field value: 20.0 mm
